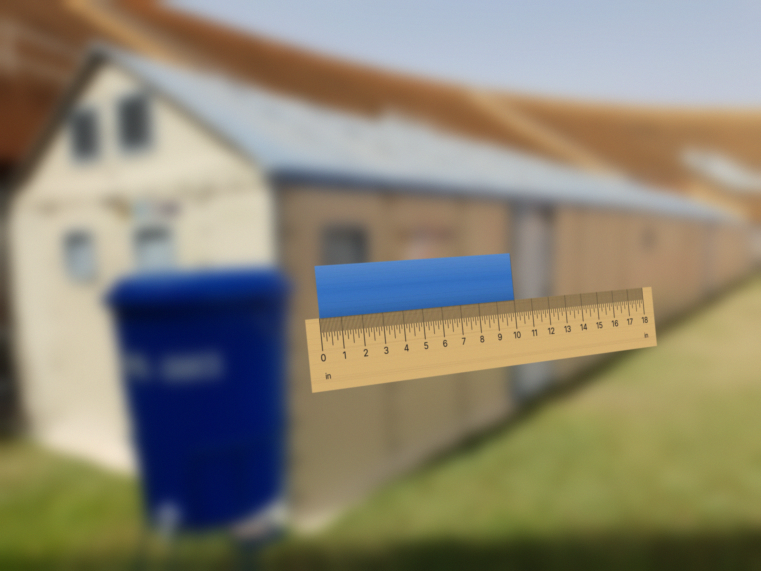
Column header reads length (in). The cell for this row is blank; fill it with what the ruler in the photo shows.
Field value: 10 in
